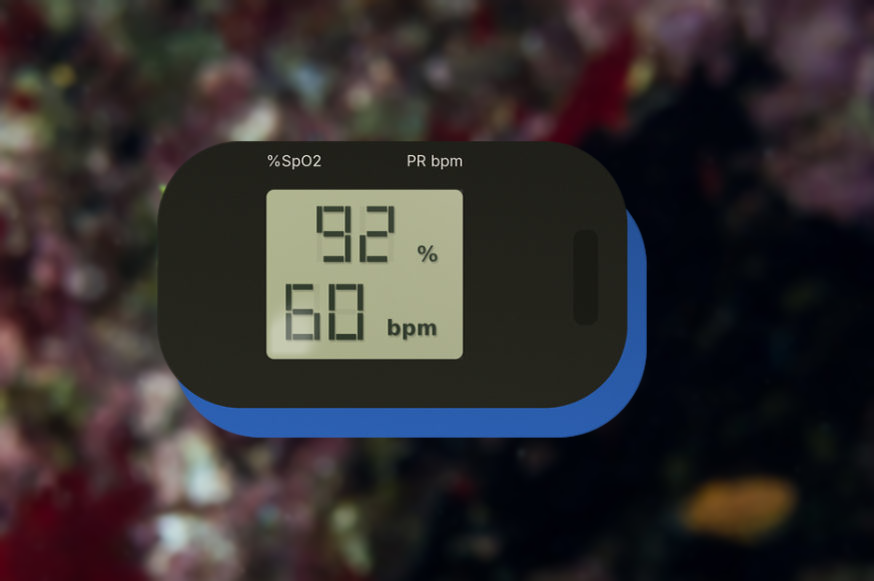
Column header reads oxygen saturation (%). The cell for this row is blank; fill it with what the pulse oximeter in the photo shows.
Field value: 92 %
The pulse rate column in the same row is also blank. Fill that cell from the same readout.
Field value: 60 bpm
